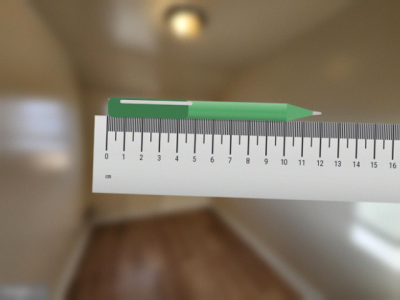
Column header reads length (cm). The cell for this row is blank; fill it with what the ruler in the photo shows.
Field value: 12 cm
